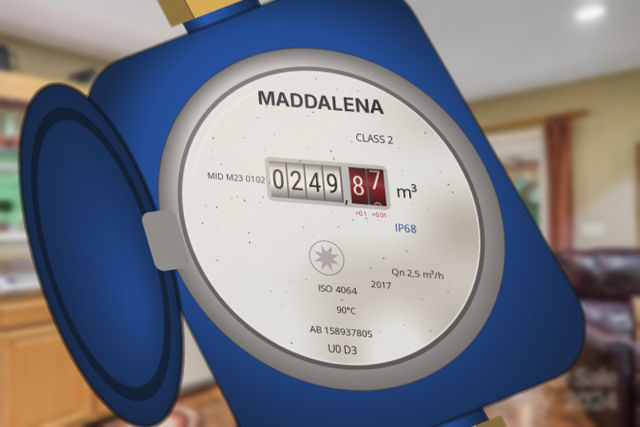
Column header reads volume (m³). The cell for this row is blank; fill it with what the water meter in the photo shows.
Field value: 249.87 m³
